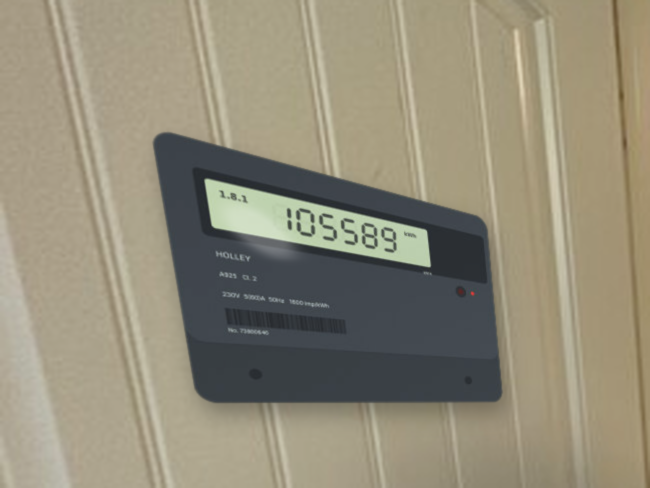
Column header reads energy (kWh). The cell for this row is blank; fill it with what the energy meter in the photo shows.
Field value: 105589 kWh
